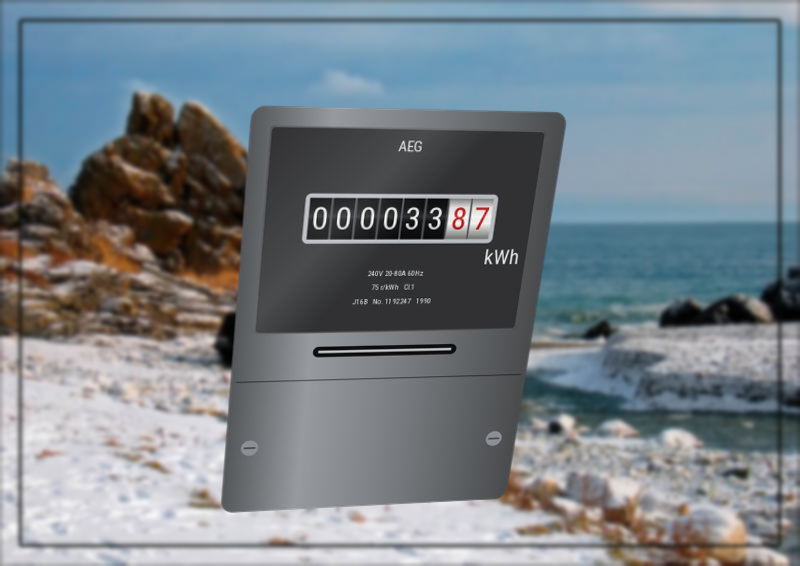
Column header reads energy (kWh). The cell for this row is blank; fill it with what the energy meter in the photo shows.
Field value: 33.87 kWh
